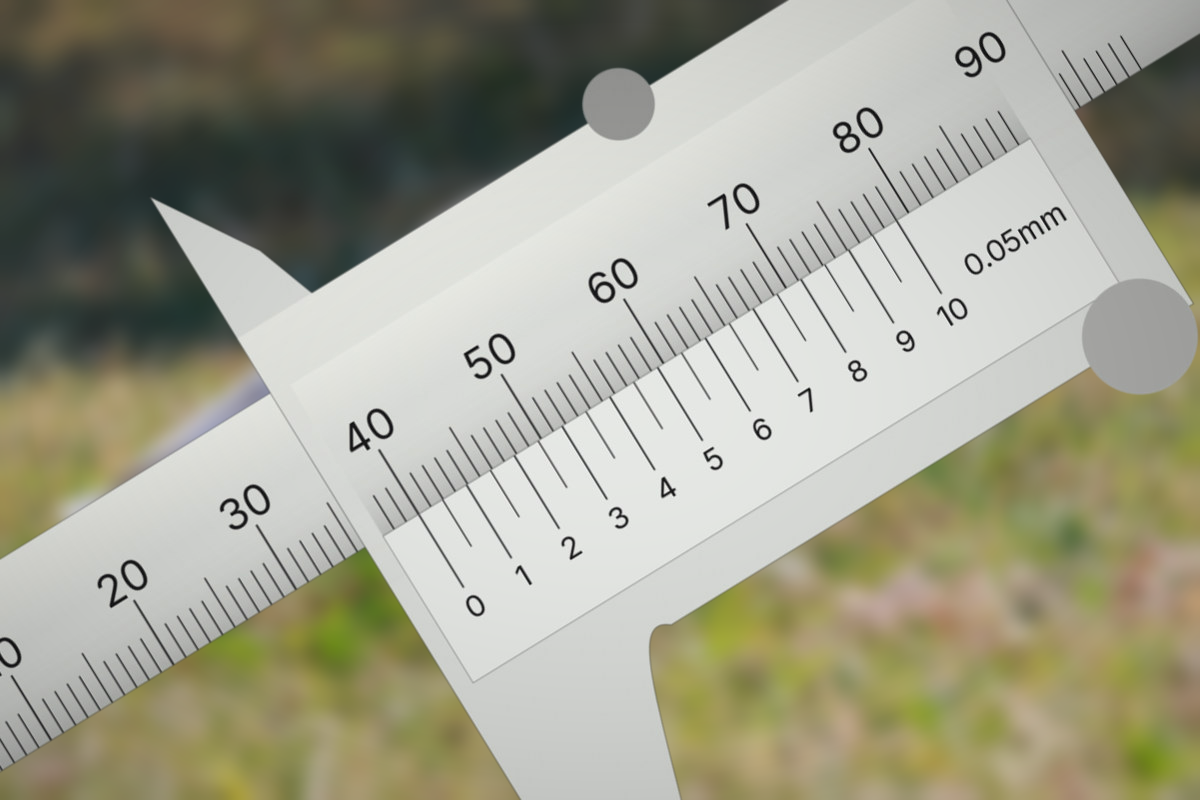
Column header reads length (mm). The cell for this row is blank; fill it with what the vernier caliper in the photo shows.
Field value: 40.0 mm
